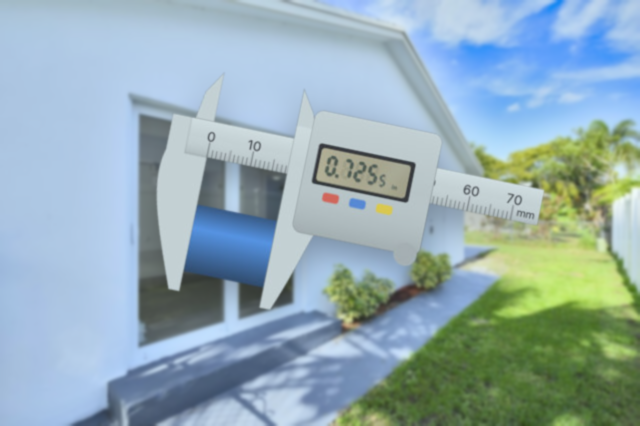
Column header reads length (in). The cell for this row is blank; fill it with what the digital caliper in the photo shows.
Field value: 0.7255 in
